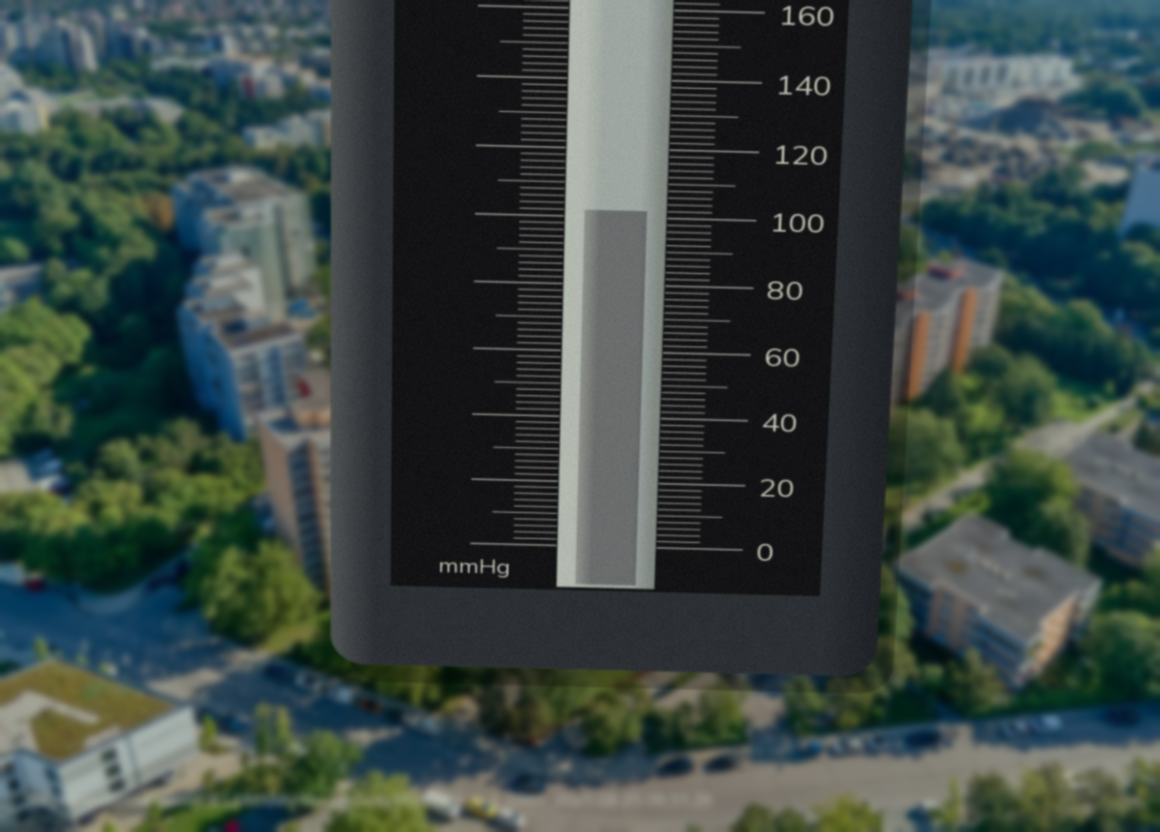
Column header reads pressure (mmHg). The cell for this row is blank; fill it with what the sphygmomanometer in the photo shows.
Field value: 102 mmHg
